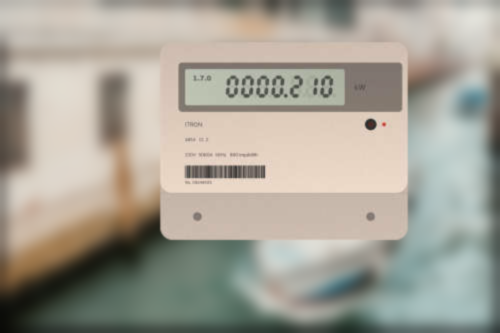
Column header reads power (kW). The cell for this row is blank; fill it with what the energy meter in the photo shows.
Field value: 0.210 kW
